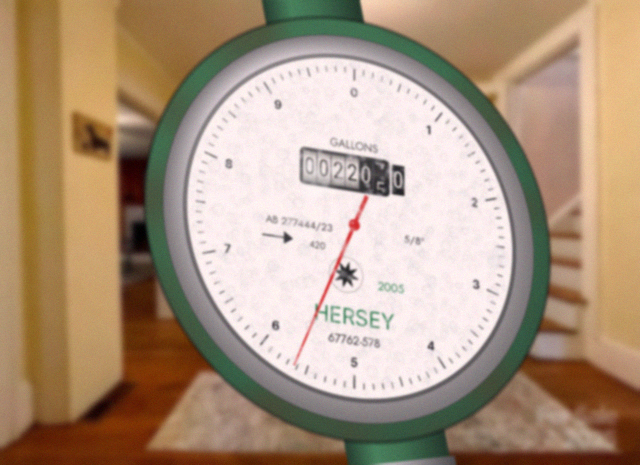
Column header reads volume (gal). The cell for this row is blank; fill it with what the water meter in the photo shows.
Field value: 22045.6 gal
